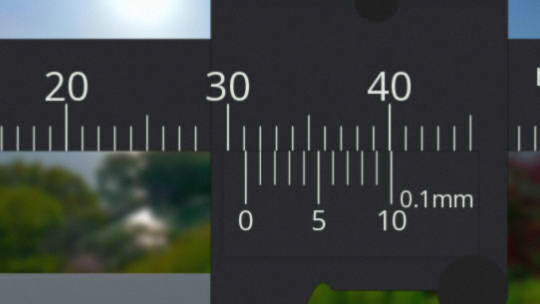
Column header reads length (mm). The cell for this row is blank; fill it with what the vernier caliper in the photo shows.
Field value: 31.1 mm
